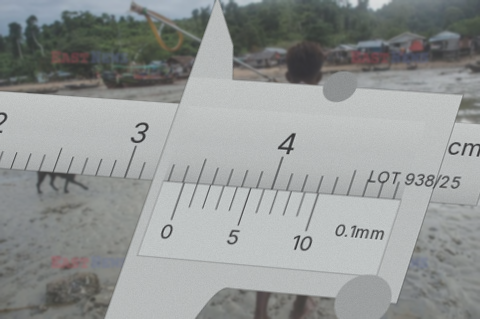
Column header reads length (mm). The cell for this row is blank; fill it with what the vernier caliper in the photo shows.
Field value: 34.1 mm
